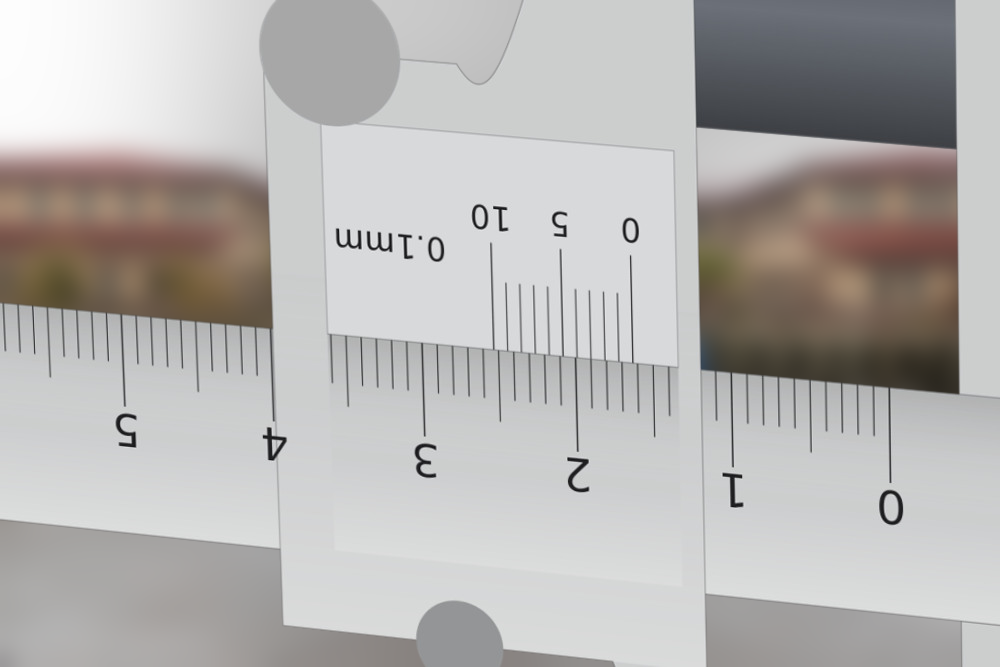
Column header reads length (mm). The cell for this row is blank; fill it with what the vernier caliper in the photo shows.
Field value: 16.3 mm
